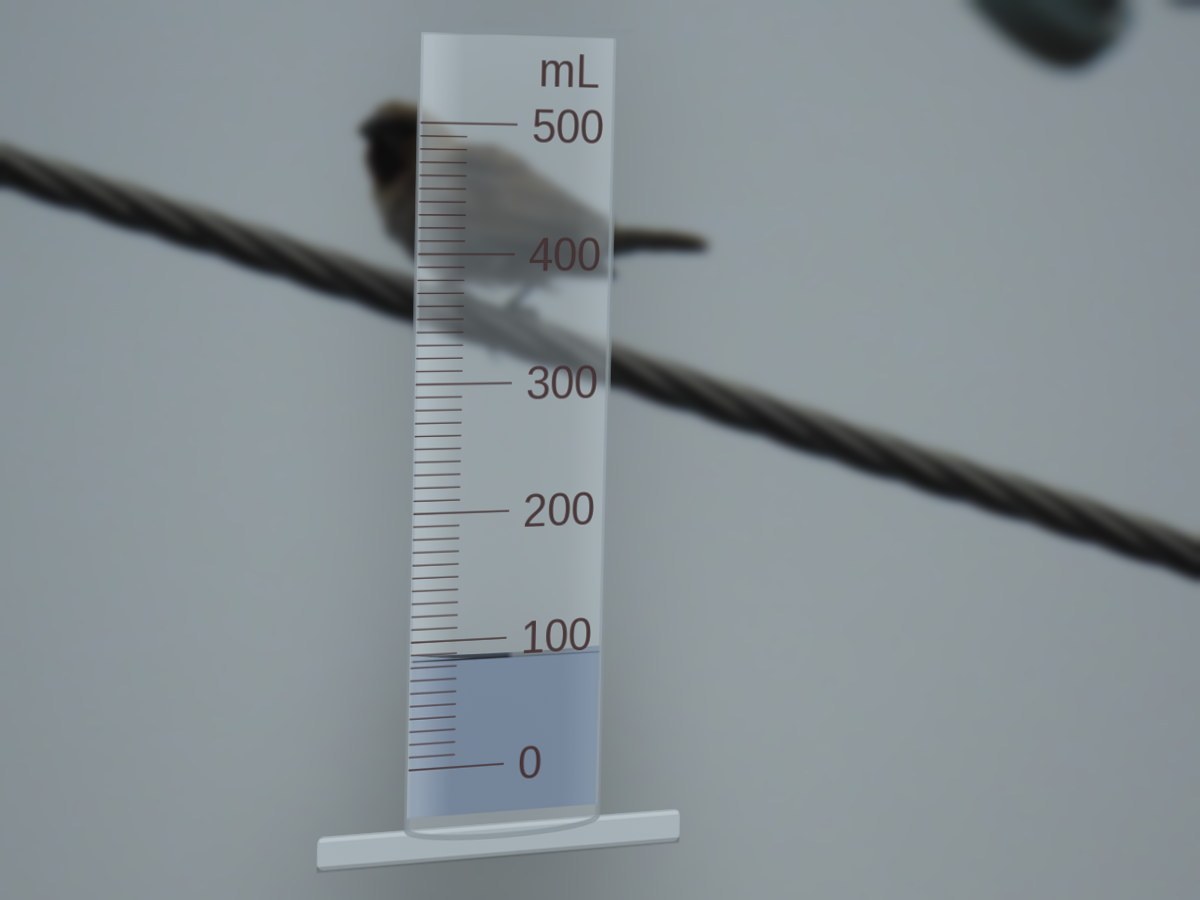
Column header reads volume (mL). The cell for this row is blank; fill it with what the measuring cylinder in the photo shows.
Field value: 85 mL
